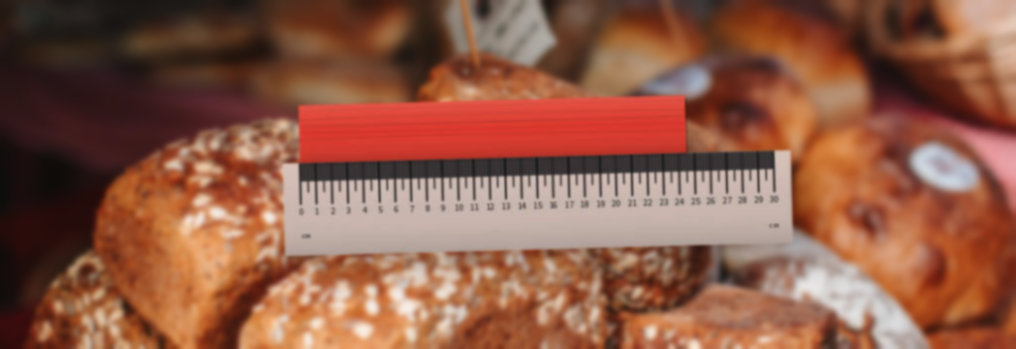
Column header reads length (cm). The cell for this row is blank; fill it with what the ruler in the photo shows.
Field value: 24.5 cm
